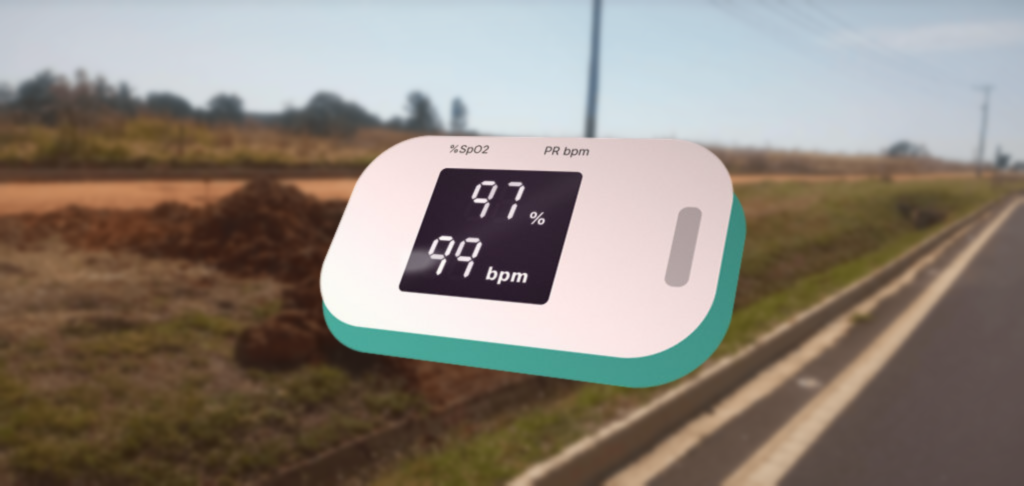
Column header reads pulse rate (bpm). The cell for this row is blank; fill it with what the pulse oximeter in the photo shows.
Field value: 99 bpm
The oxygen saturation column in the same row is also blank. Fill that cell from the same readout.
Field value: 97 %
